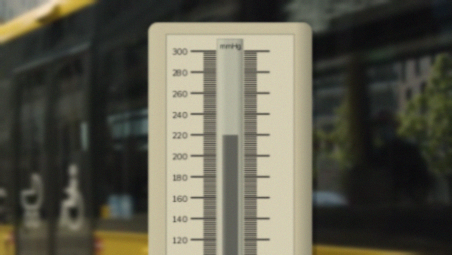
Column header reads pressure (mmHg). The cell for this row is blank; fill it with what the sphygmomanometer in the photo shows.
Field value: 220 mmHg
